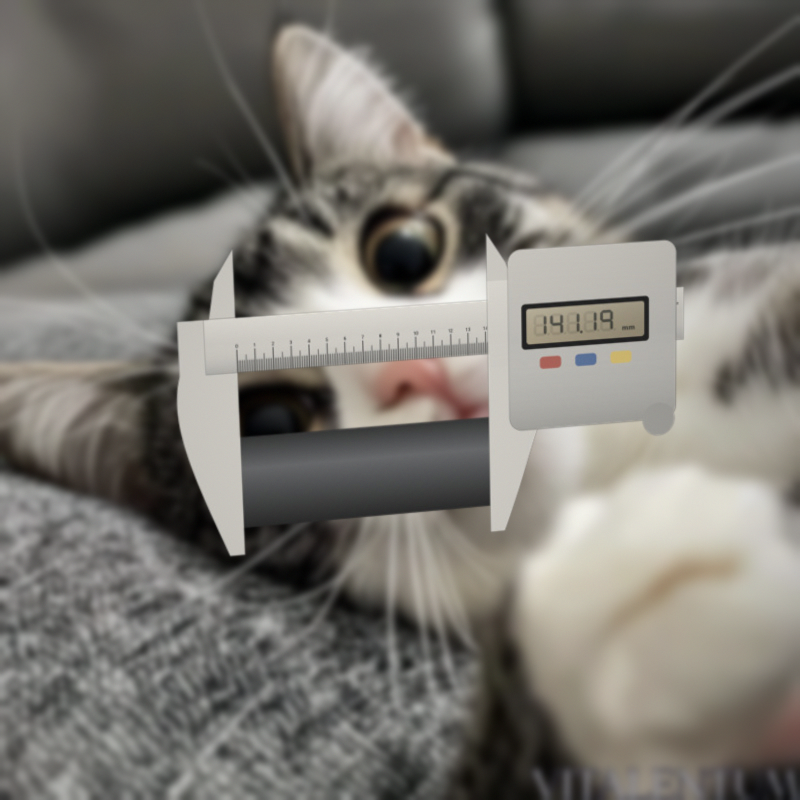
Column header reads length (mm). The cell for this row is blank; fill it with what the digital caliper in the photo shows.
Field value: 141.19 mm
